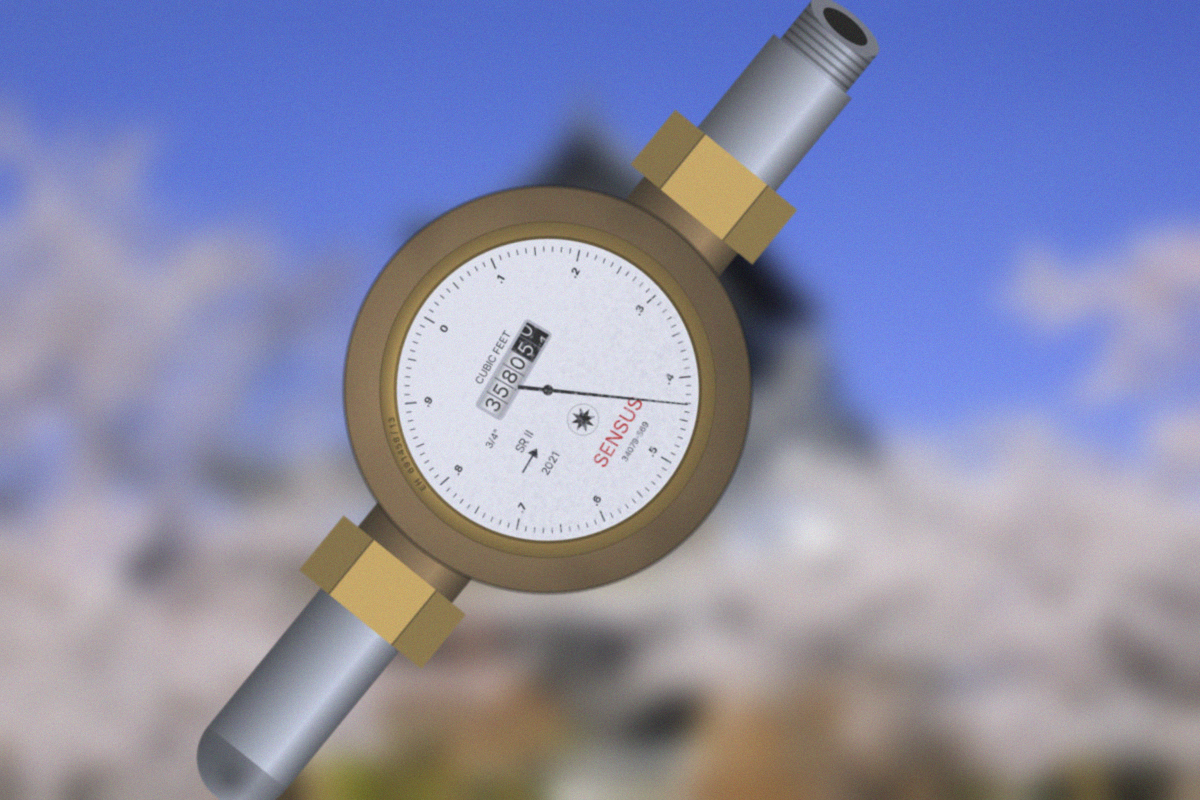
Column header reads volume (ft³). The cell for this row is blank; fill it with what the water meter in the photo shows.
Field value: 358050.43 ft³
